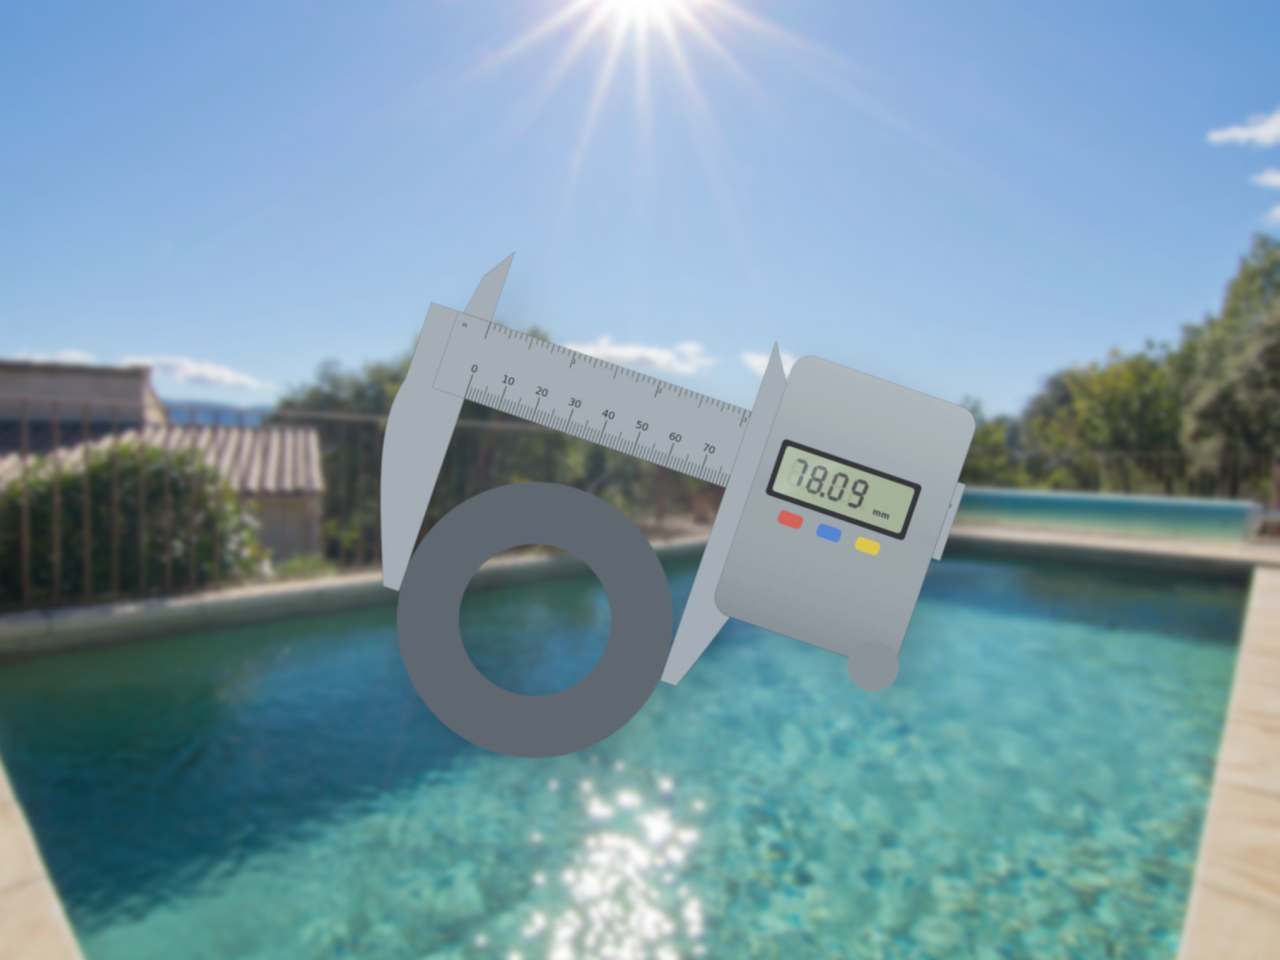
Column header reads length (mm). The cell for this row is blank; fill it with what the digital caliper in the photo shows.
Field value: 78.09 mm
